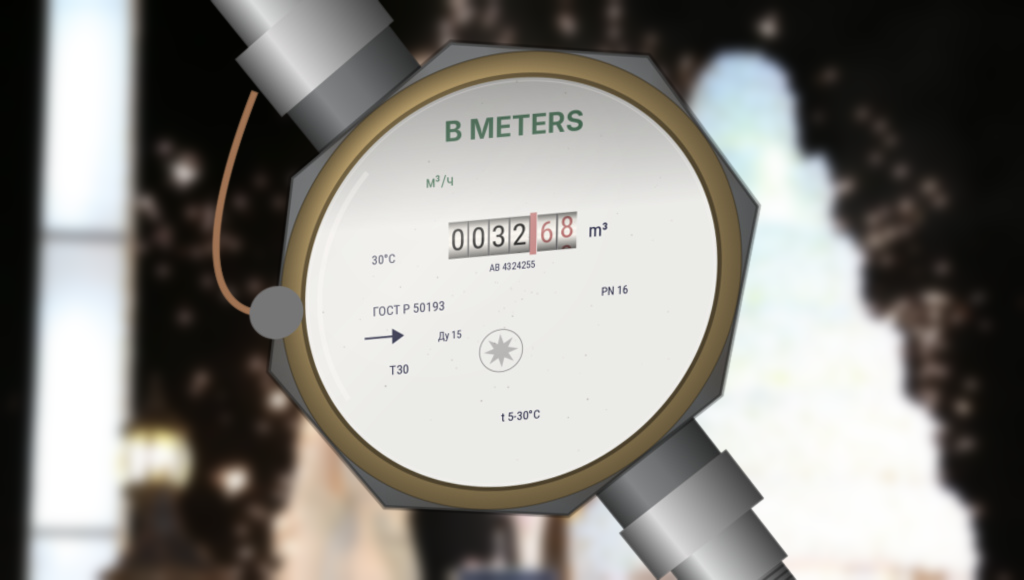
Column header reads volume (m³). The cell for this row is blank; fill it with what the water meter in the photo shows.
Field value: 32.68 m³
